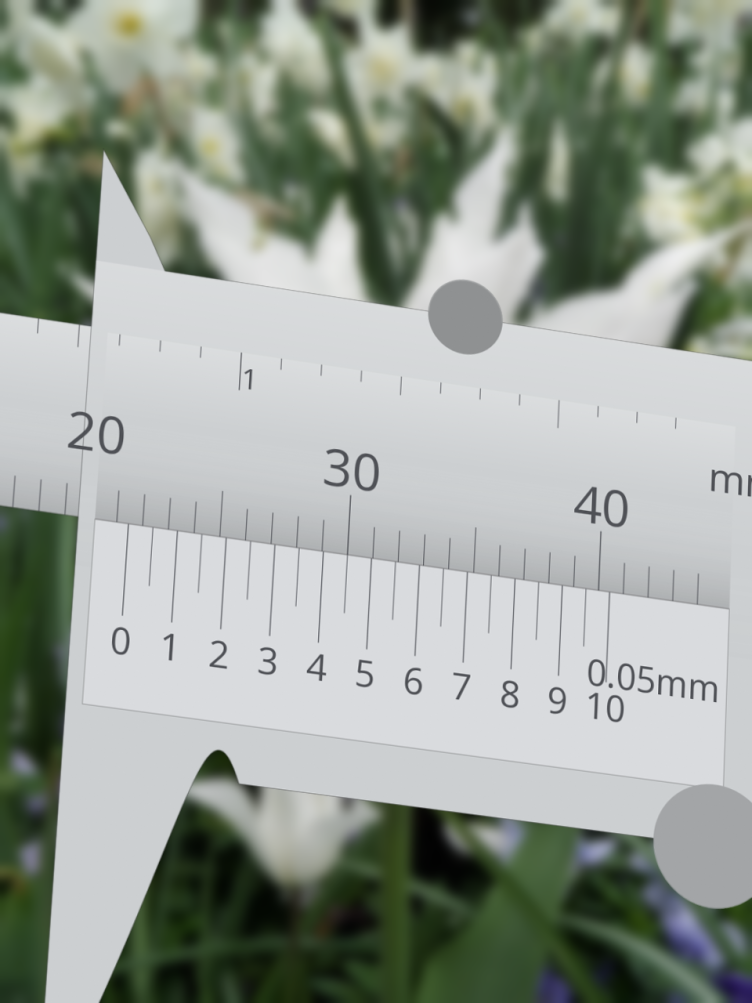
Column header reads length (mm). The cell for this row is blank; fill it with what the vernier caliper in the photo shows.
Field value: 21.45 mm
